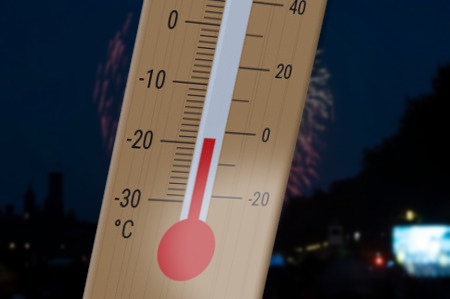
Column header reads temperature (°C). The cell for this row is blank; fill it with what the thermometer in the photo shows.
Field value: -19 °C
